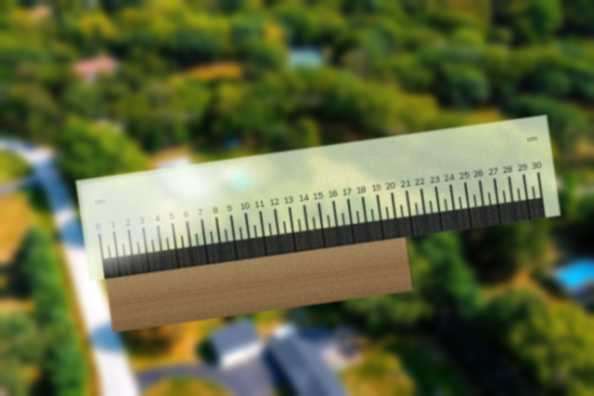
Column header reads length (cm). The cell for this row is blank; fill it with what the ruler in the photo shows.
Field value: 20.5 cm
